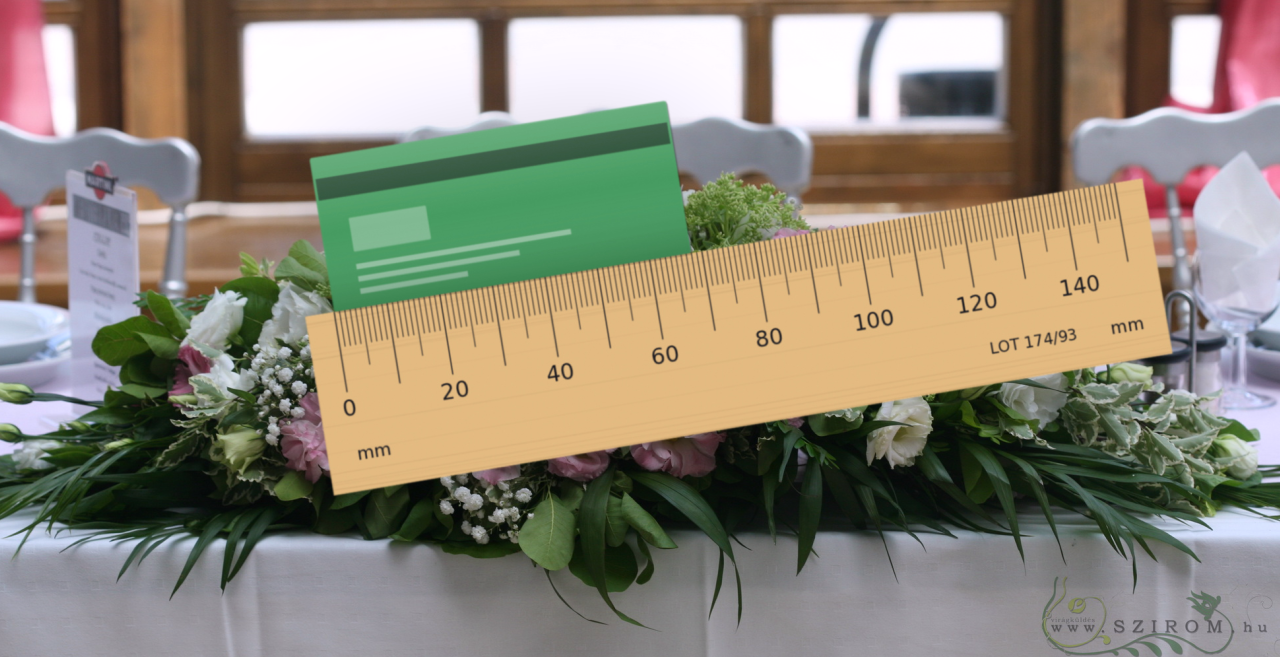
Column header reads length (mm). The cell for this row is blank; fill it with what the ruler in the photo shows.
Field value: 68 mm
